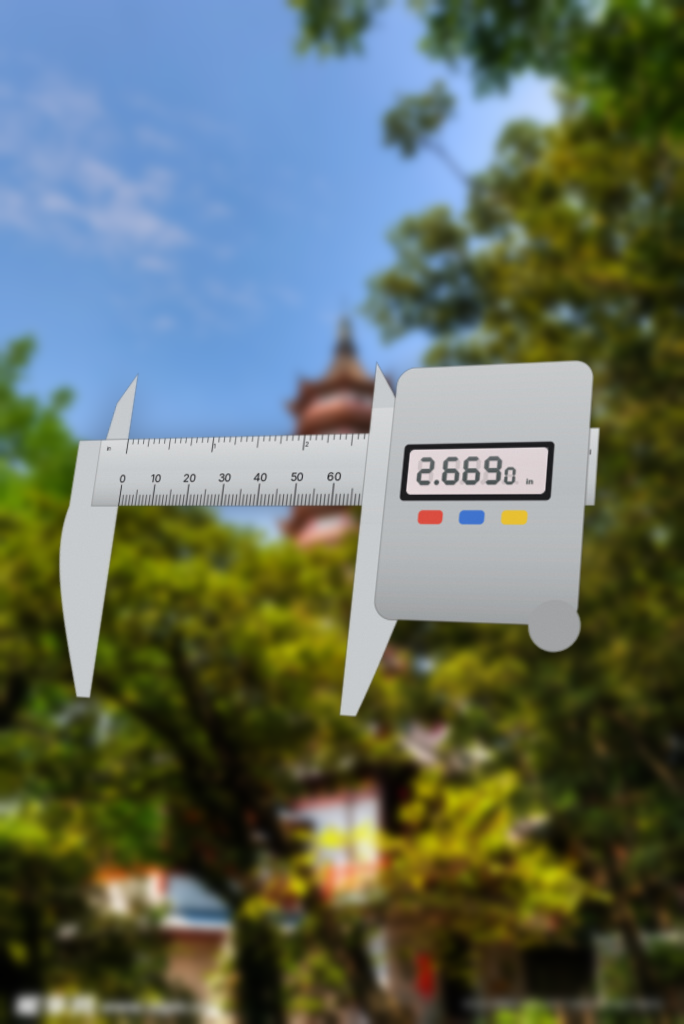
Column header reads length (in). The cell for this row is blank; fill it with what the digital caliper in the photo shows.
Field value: 2.6690 in
